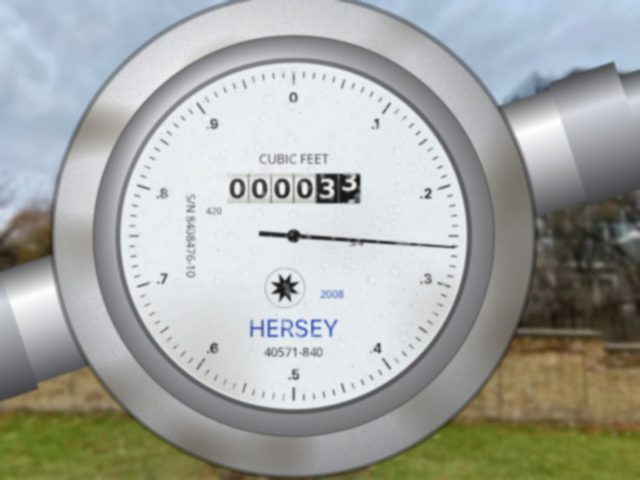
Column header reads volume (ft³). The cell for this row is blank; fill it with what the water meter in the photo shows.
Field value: 33.26 ft³
